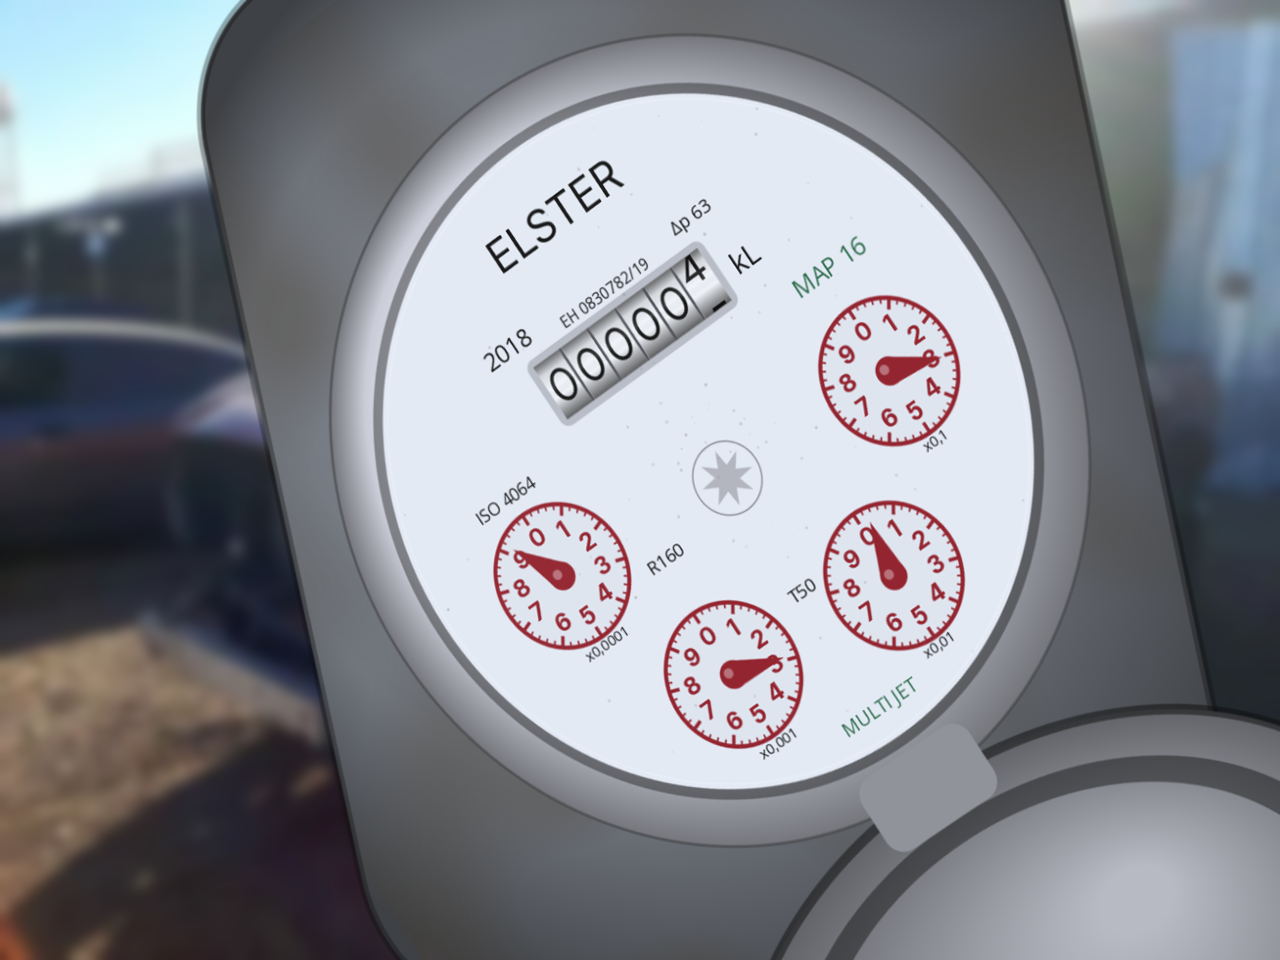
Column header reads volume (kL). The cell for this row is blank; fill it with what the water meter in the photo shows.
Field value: 4.3029 kL
